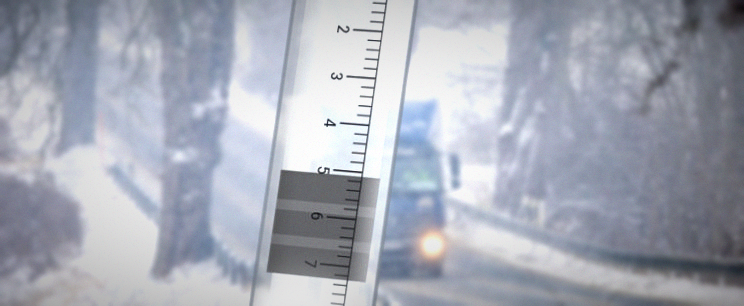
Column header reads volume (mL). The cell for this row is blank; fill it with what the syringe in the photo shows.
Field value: 5.1 mL
